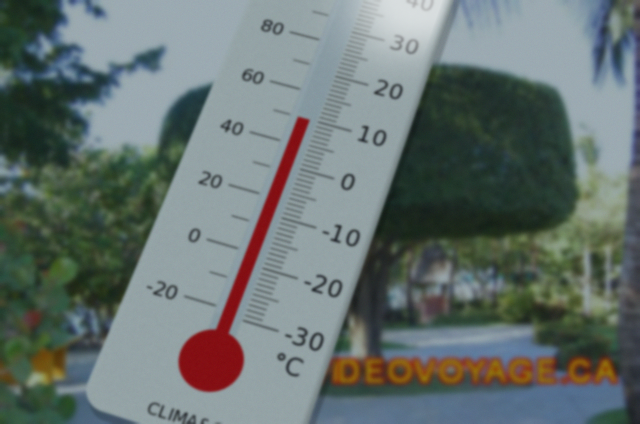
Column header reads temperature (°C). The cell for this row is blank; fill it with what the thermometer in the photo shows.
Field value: 10 °C
